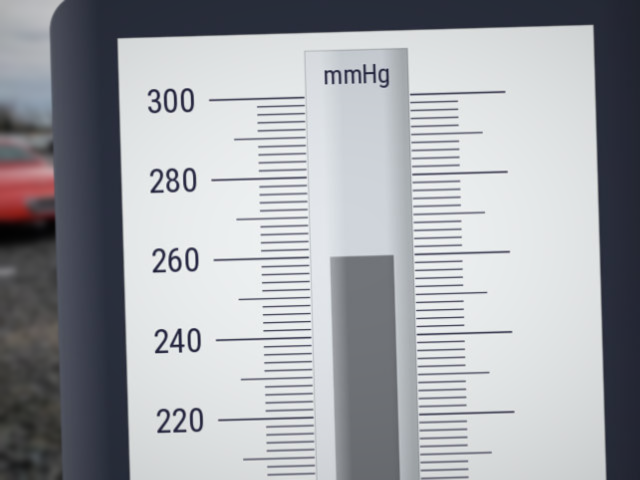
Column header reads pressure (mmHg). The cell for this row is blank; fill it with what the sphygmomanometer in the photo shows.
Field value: 260 mmHg
